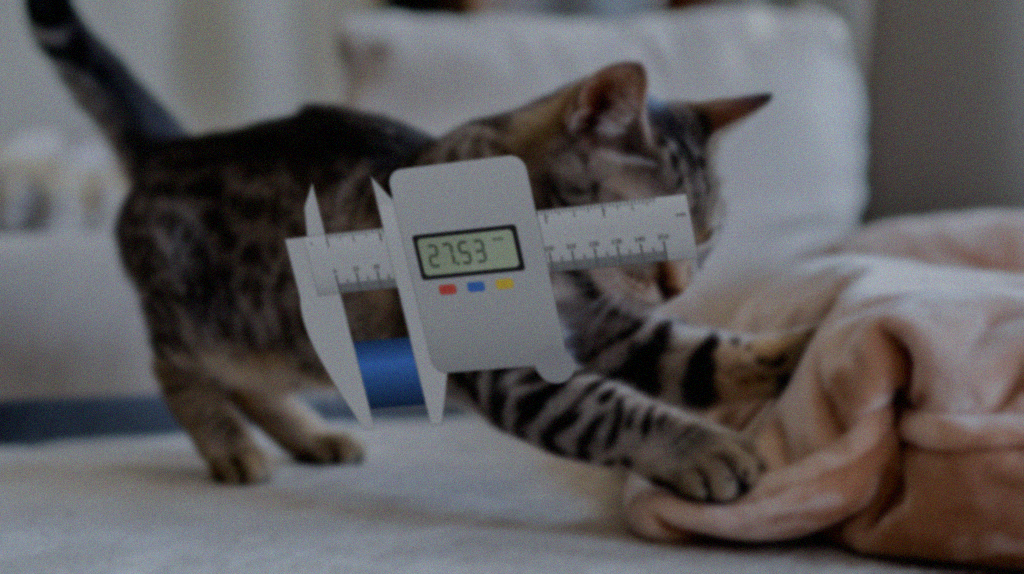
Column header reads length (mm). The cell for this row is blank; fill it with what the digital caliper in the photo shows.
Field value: 27.53 mm
